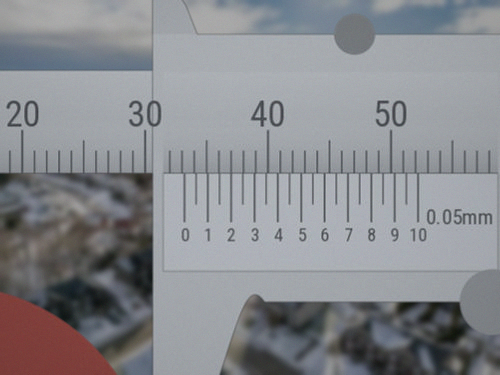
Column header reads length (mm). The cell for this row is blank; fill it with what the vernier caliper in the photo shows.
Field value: 33.2 mm
